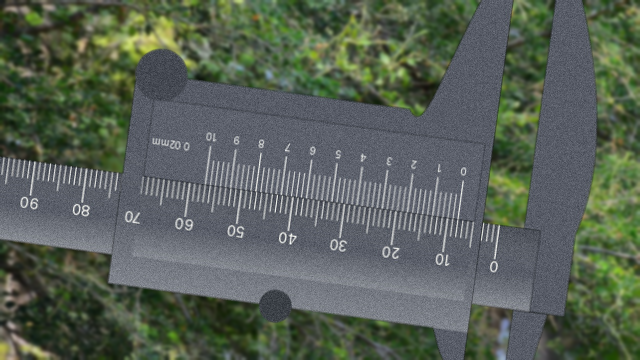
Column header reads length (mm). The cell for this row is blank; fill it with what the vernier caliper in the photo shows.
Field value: 8.0 mm
